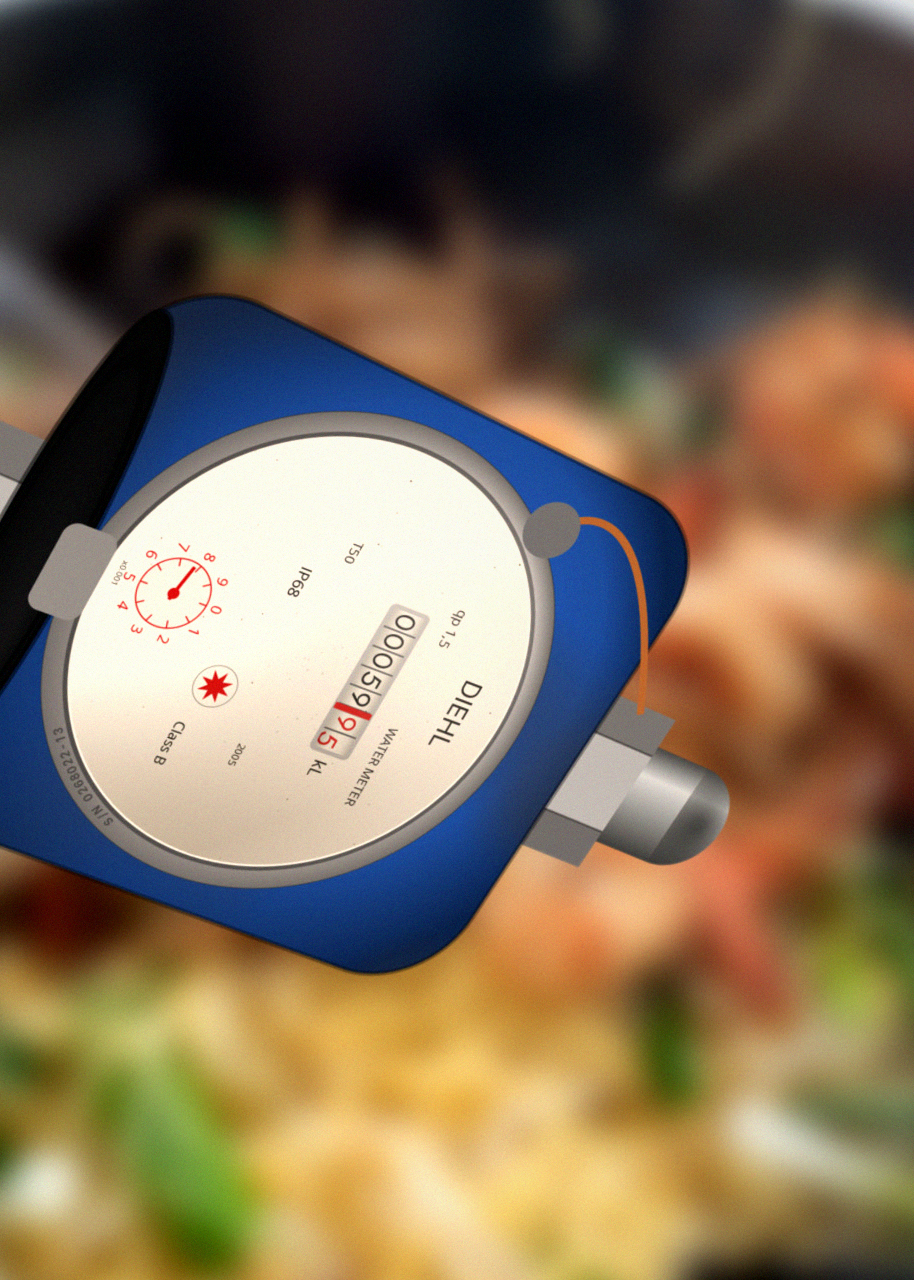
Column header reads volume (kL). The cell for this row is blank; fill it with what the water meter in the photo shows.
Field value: 59.947 kL
